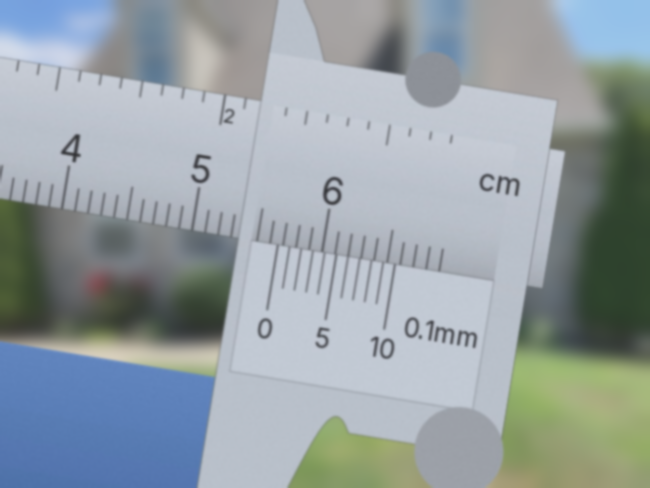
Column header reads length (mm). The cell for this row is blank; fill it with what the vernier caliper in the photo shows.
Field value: 56.6 mm
